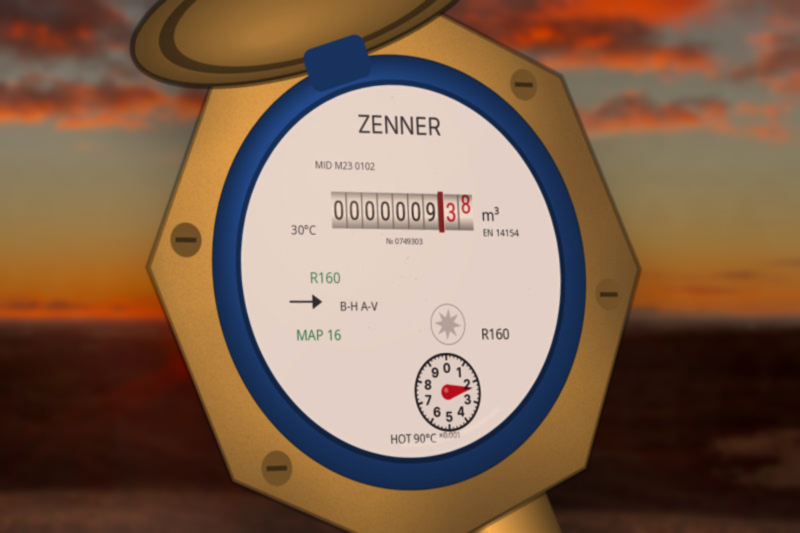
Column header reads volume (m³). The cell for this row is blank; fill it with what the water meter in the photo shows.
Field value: 9.382 m³
